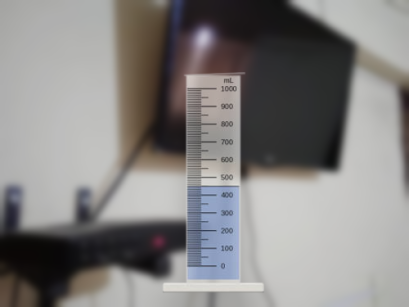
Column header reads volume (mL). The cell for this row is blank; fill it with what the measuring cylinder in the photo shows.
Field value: 450 mL
